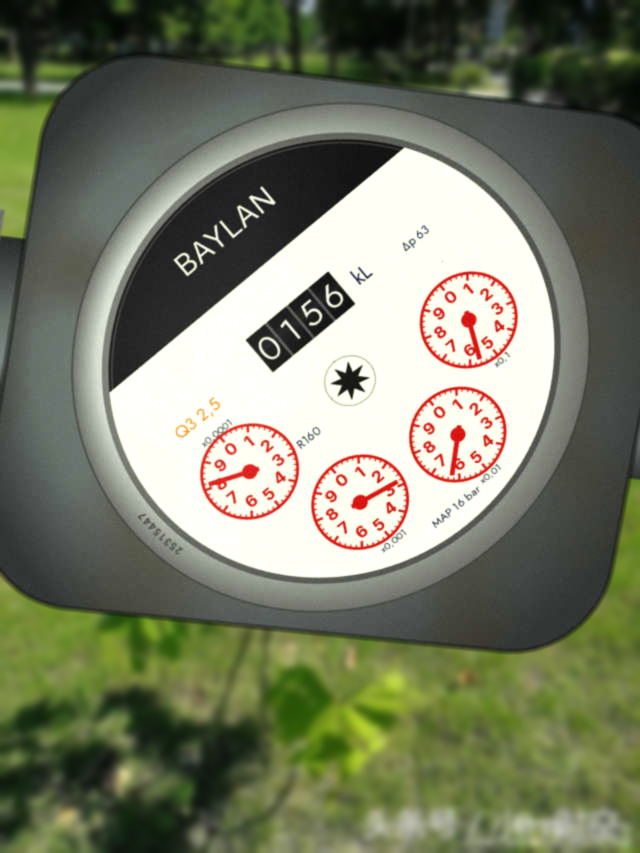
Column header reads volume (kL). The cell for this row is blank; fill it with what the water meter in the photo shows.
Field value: 156.5628 kL
